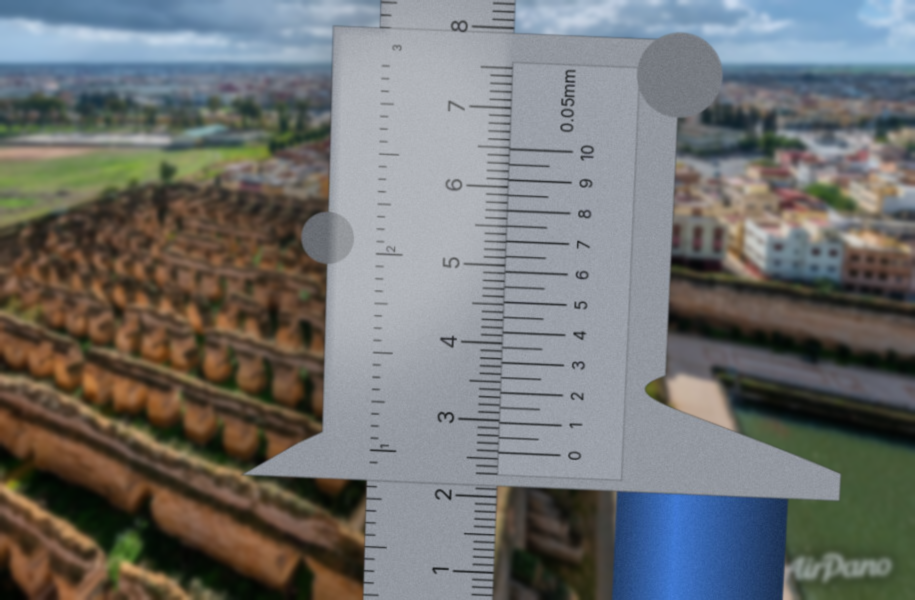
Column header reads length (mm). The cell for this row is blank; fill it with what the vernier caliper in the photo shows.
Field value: 25.8 mm
